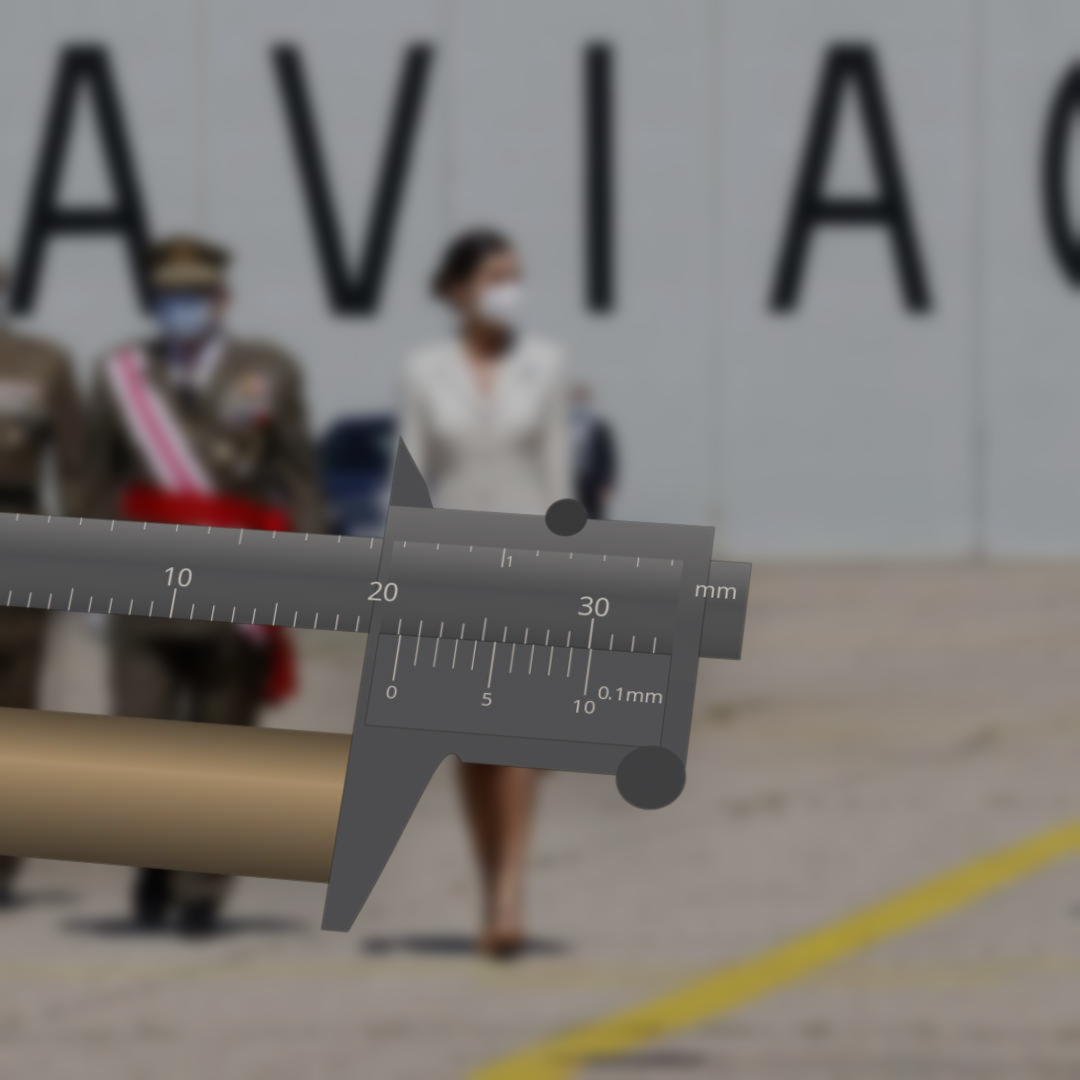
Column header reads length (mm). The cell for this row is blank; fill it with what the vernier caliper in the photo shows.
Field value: 21.1 mm
